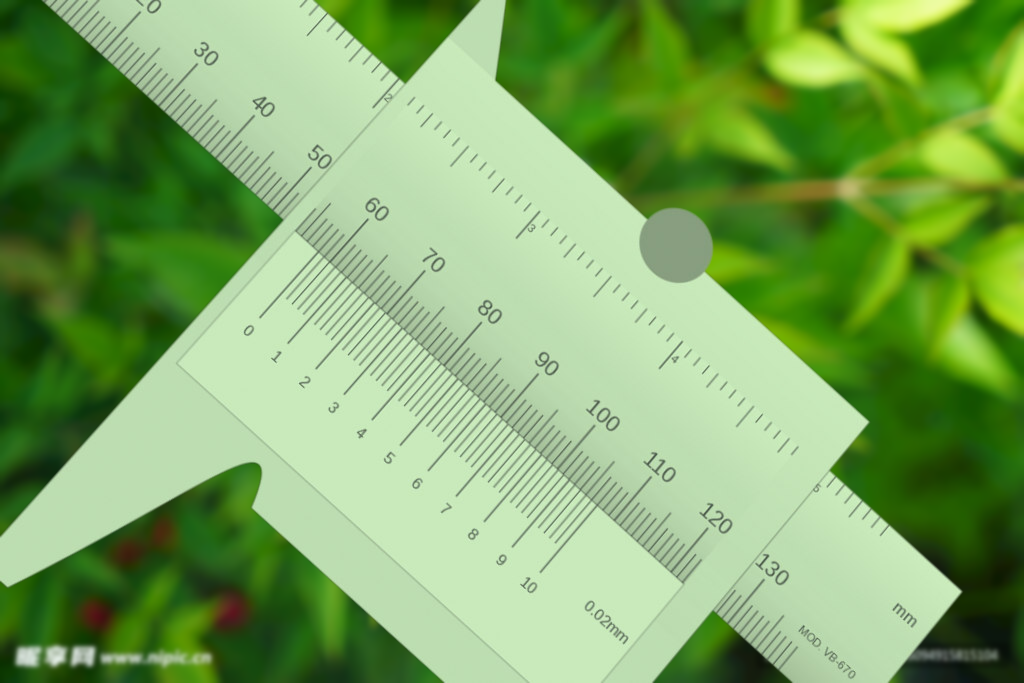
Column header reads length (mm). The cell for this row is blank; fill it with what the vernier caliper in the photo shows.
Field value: 58.0 mm
